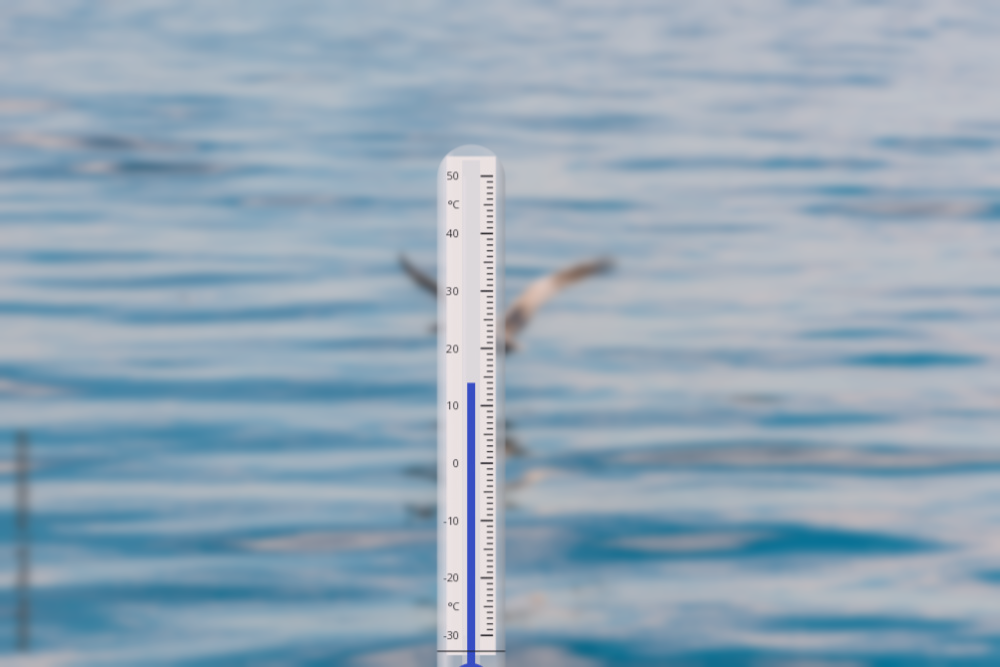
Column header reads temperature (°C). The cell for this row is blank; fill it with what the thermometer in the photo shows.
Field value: 14 °C
